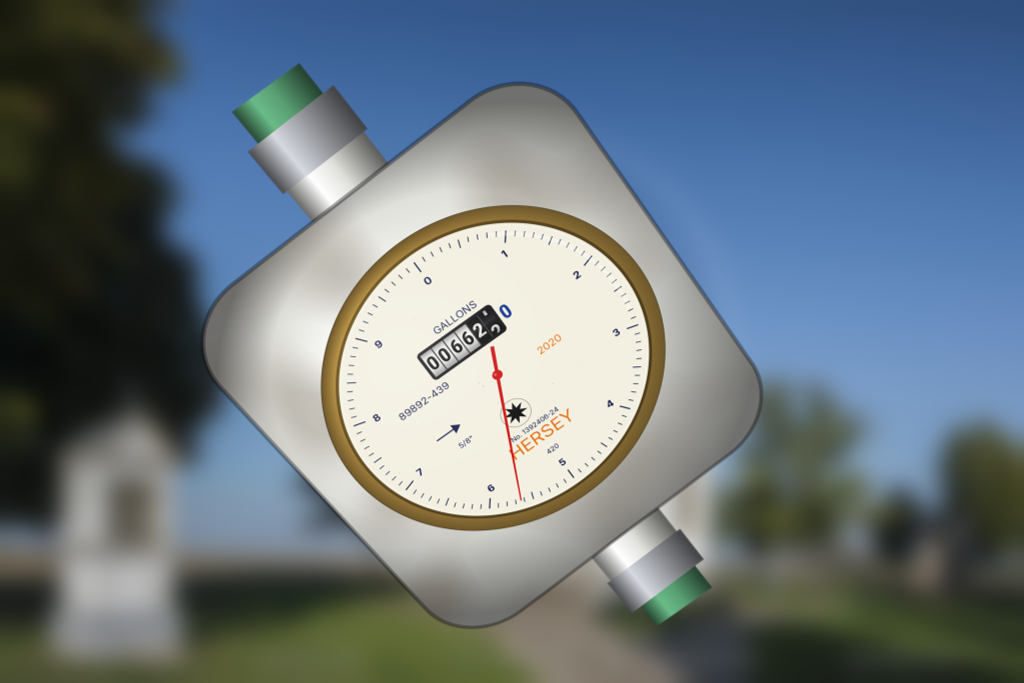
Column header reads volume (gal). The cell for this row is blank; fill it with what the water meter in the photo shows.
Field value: 66215.6 gal
